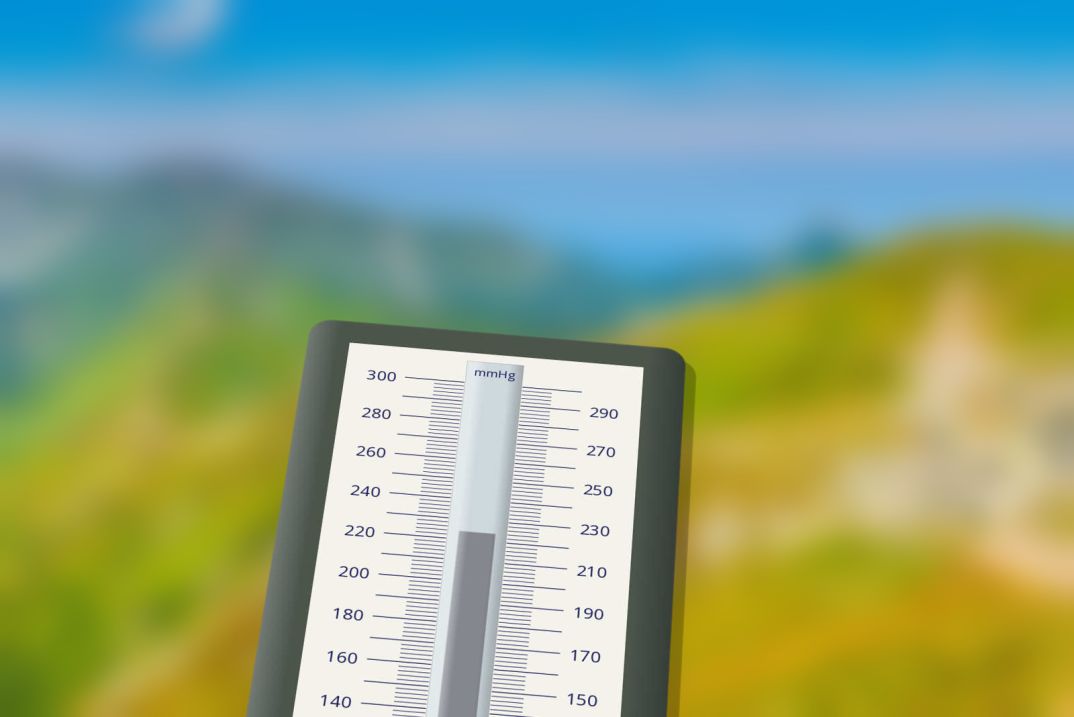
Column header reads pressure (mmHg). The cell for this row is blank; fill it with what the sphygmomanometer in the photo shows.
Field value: 224 mmHg
